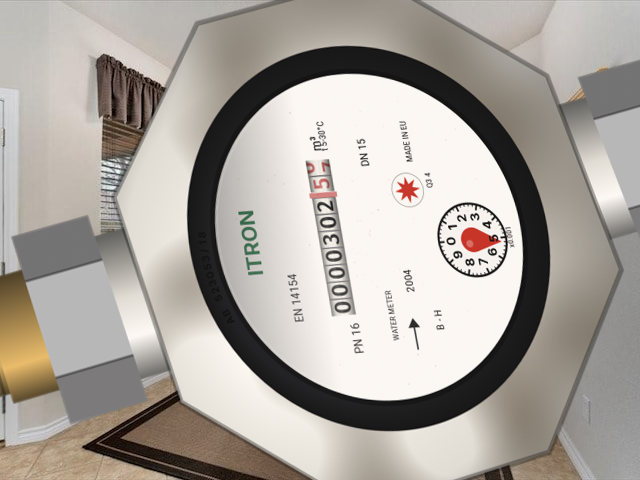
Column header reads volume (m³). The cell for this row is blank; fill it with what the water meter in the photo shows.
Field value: 302.565 m³
